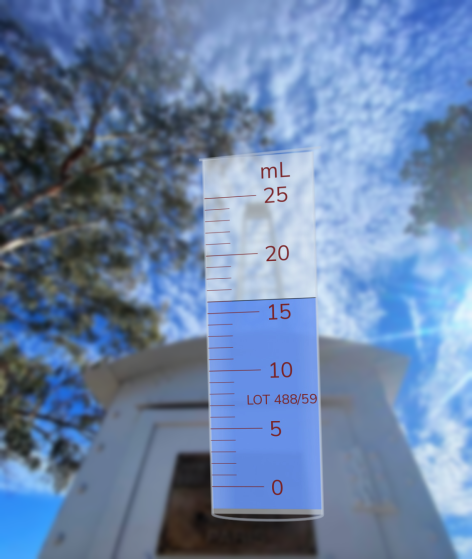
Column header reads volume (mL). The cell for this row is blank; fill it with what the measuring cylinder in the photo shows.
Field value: 16 mL
